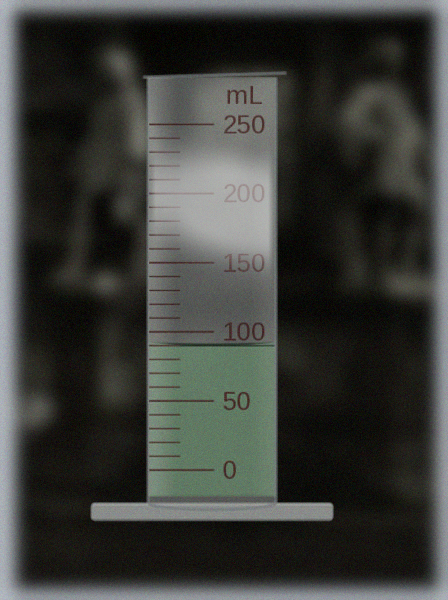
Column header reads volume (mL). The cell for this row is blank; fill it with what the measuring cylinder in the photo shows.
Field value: 90 mL
